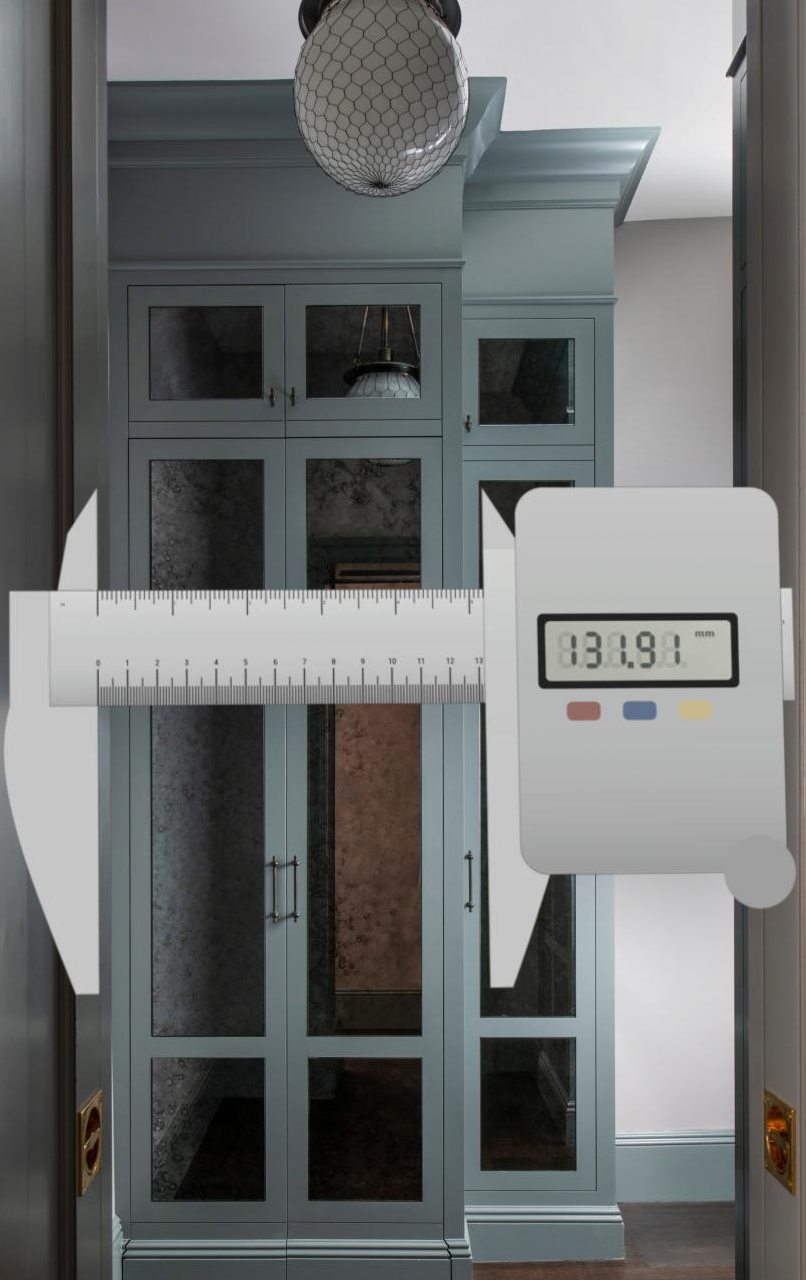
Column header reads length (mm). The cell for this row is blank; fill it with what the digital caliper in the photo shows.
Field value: 131.91 mm
